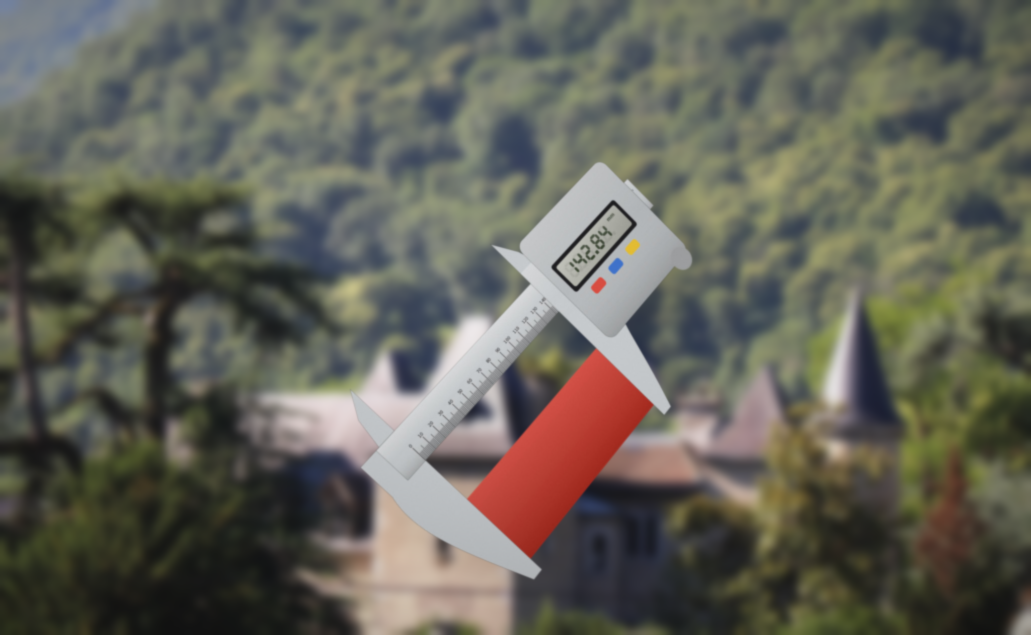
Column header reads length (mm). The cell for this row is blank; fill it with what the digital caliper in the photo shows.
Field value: 142.84 mm
